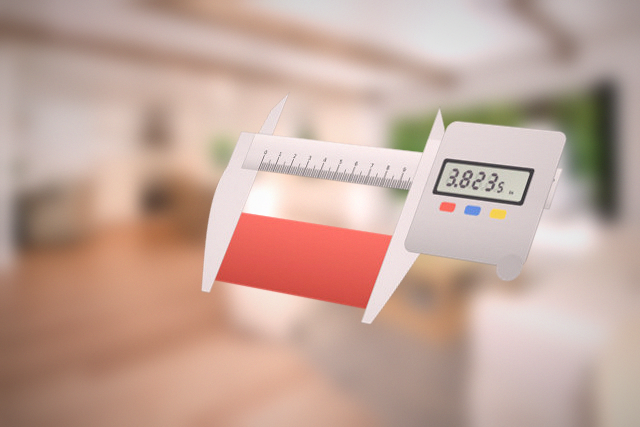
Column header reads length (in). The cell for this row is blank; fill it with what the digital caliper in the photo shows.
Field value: 3.8235 in
